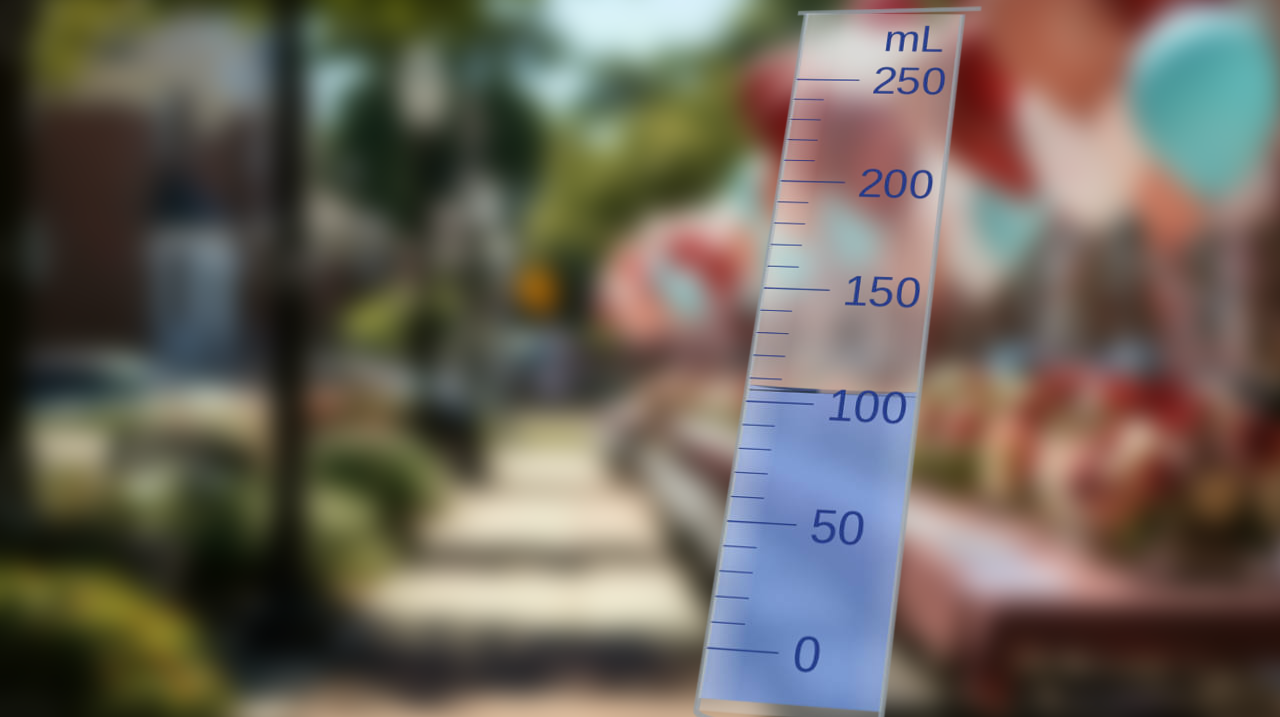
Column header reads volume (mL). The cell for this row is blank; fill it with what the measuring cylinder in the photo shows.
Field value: 105 mL
